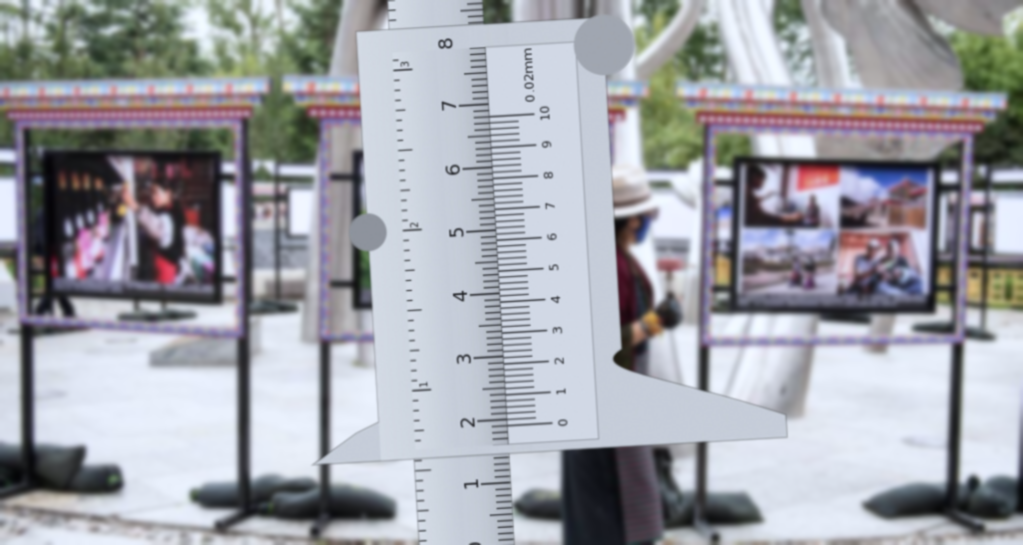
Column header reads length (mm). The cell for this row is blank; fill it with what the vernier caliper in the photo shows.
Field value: 19.0 mm
